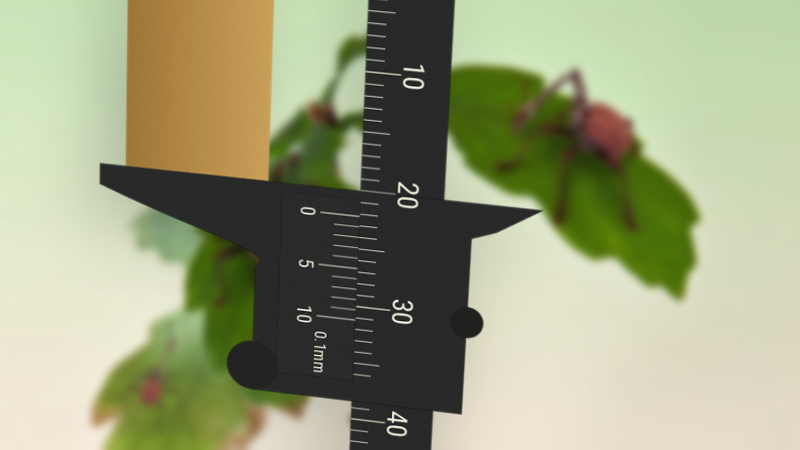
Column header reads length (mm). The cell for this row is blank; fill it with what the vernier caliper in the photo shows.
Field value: 22.2 mm
